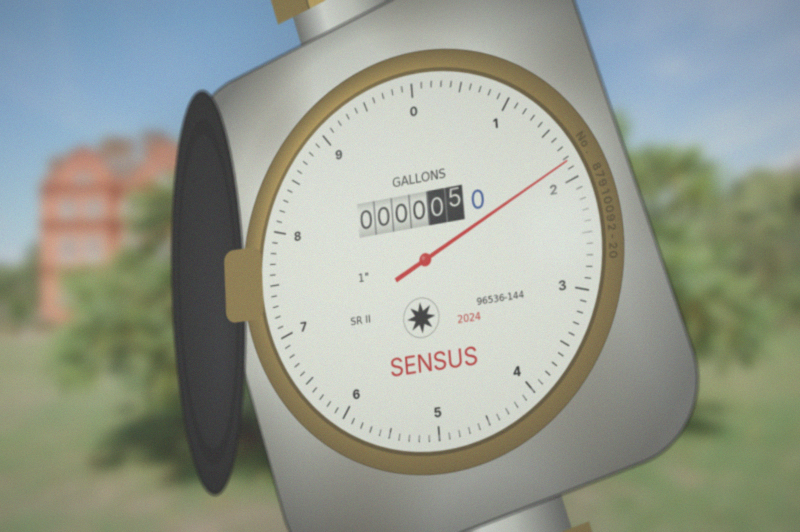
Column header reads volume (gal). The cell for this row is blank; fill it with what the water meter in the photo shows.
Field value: 51.8 gal
